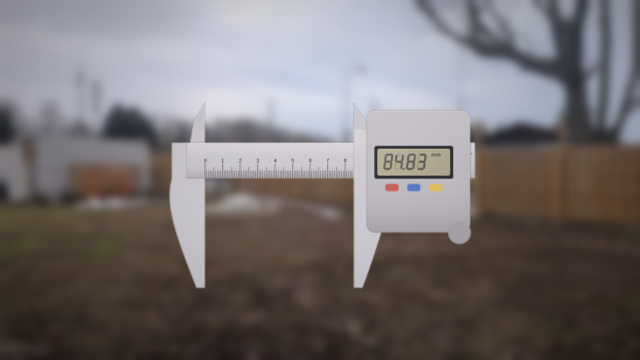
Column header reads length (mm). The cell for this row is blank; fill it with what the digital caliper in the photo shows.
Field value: 84.83 mm
